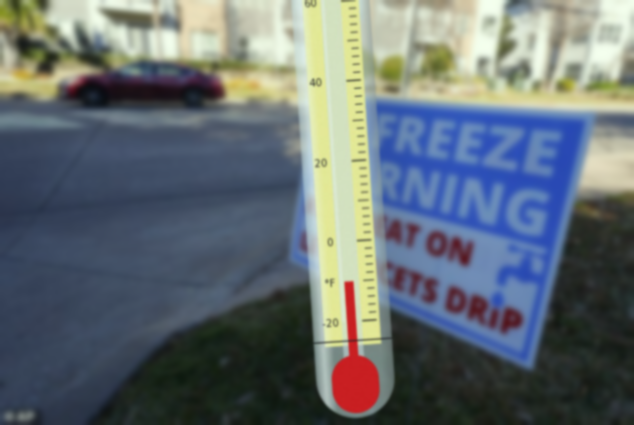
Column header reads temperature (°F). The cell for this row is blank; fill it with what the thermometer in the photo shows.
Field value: -10 °F
